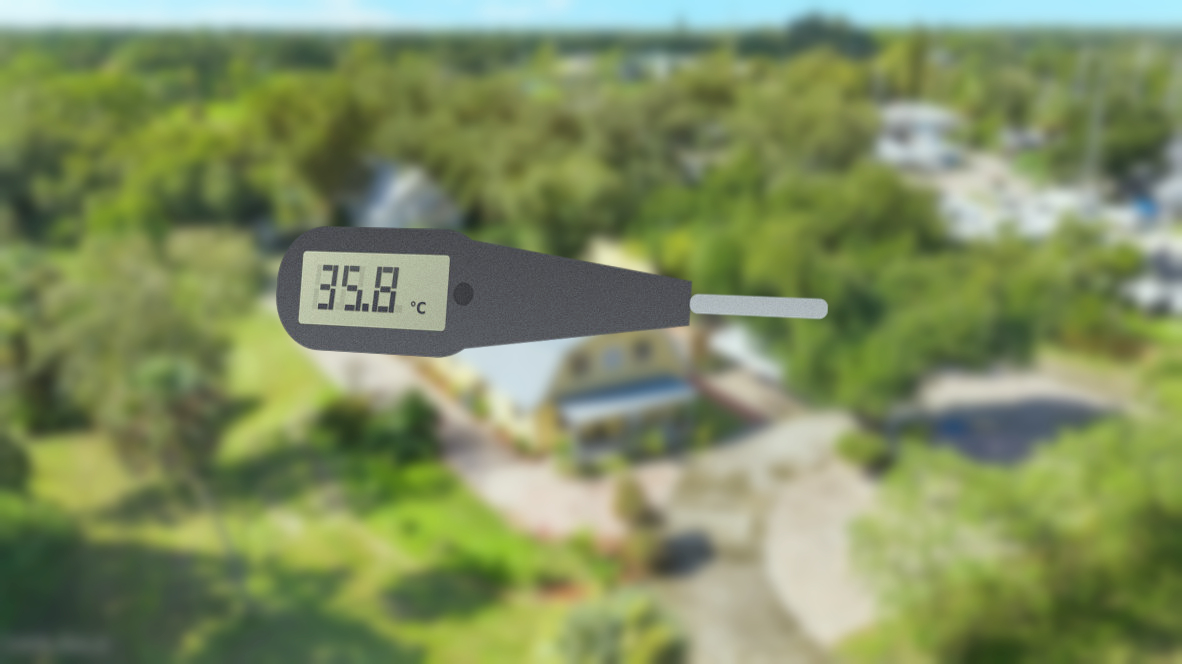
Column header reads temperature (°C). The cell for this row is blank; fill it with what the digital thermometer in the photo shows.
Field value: 35.8 °C
